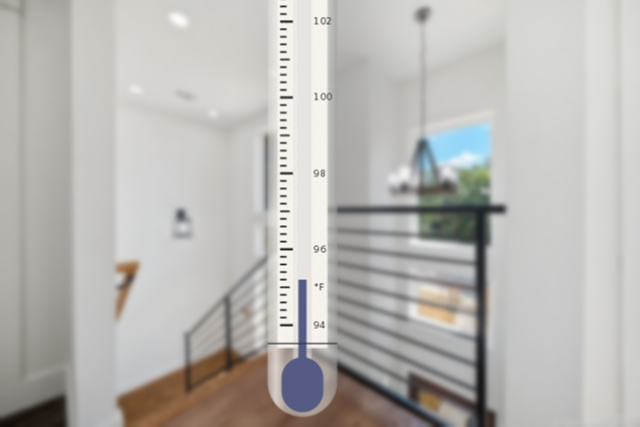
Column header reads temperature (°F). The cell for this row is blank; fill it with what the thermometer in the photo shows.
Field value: 95.2 °F
